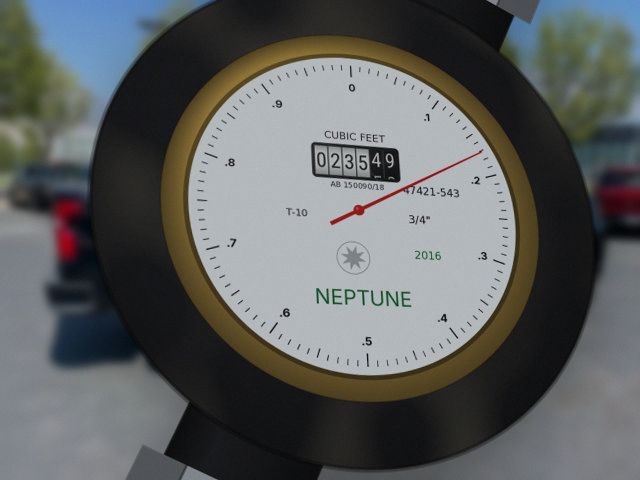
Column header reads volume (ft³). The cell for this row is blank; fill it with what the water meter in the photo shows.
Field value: 23549.17 ft³
